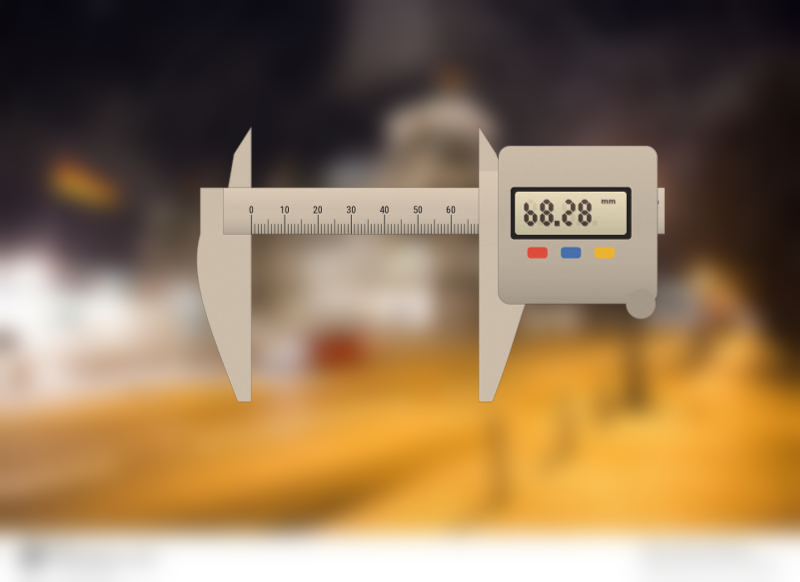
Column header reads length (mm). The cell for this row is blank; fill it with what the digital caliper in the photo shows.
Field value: 68.28 mm
